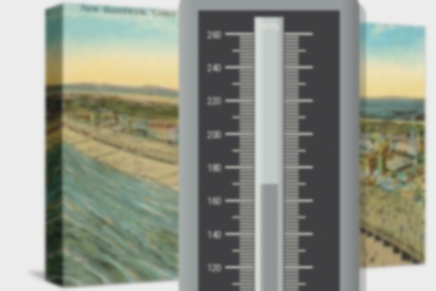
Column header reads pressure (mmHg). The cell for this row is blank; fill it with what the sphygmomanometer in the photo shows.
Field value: 170 mmHg
